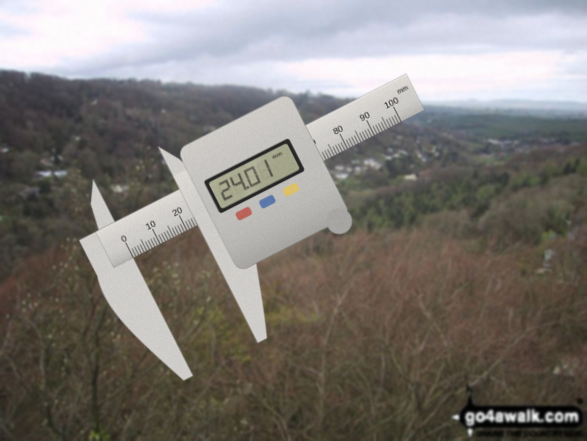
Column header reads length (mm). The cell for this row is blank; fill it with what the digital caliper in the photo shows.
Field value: 24.01 mm
